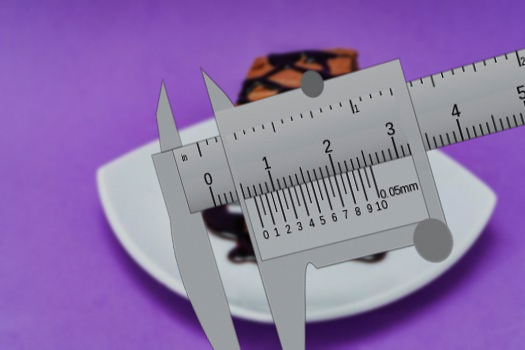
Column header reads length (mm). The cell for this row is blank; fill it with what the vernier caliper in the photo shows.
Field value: 6.6 mm
